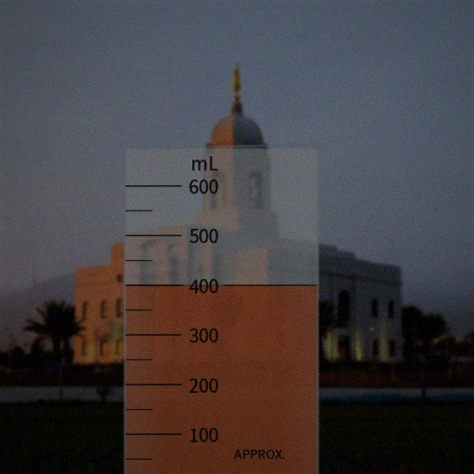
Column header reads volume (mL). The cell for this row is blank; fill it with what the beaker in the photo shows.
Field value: 400 mL
